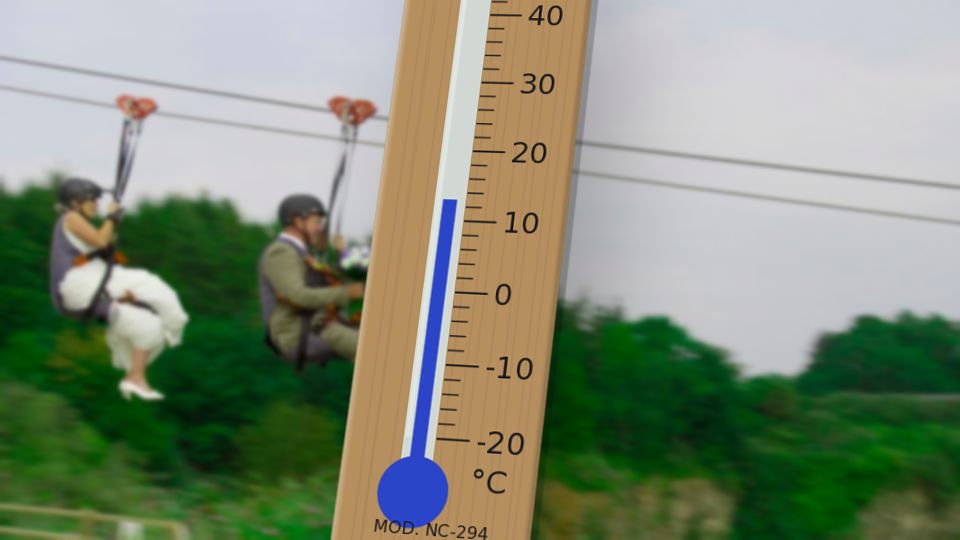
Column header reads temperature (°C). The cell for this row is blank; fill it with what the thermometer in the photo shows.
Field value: 13 °C
